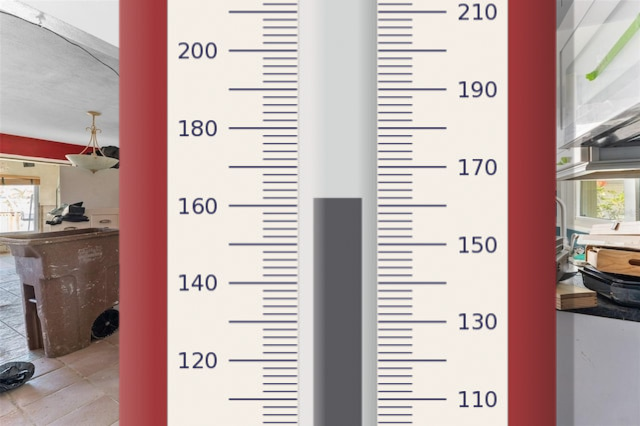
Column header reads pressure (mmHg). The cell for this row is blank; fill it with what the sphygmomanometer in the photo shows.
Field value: 162 mmHg
